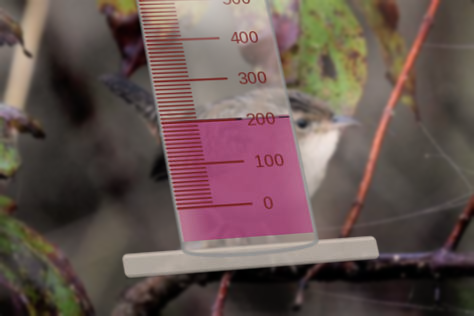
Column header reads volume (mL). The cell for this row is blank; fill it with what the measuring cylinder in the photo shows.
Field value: 200 mL
